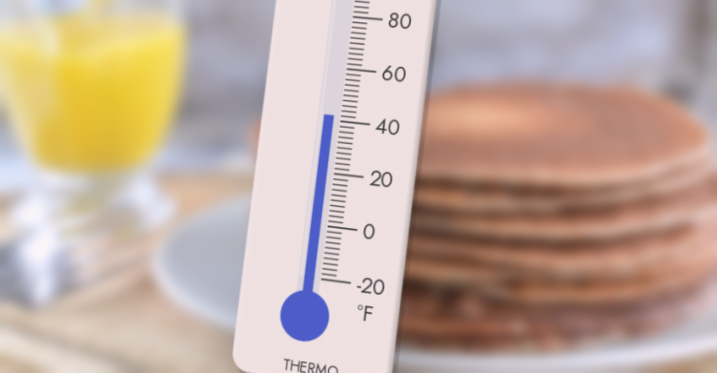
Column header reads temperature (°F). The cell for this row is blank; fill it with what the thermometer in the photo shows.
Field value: 42 °F
